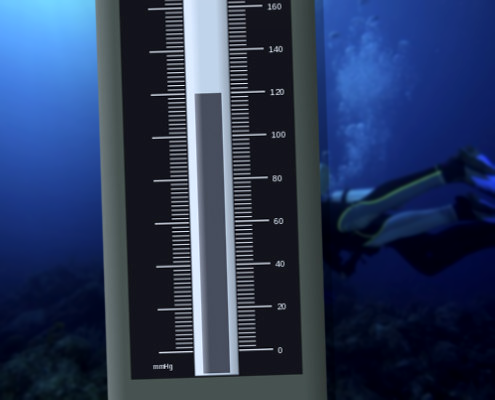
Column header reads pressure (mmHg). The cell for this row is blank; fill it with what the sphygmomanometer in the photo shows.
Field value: 120 mmHg
